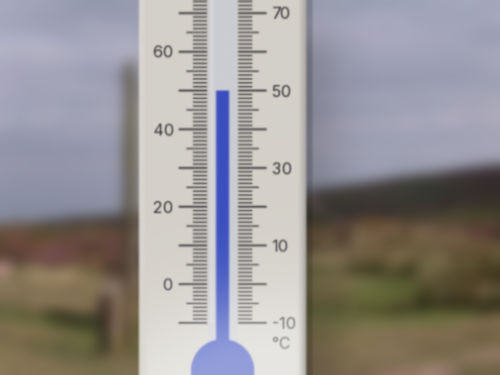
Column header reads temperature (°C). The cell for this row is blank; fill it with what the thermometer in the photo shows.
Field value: 50 °C
